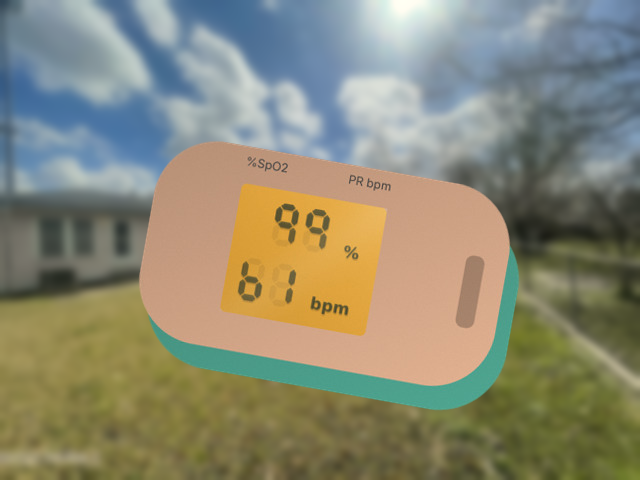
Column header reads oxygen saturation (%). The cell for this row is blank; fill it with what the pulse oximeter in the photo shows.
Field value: 99 %
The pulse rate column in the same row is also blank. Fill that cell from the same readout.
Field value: 61 bpm
